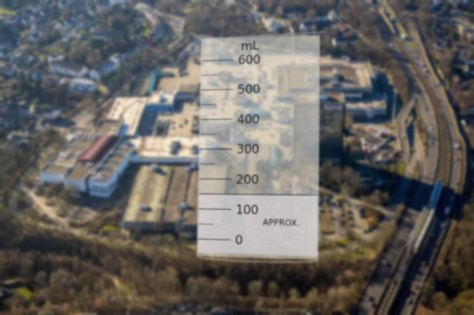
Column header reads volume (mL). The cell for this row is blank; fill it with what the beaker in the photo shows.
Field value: 150 mL
